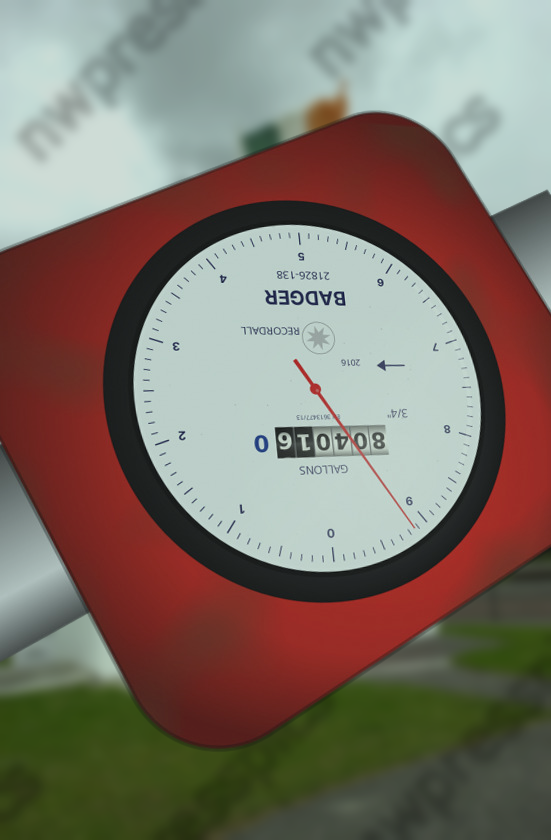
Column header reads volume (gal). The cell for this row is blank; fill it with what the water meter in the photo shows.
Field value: 8040159.1 gal
